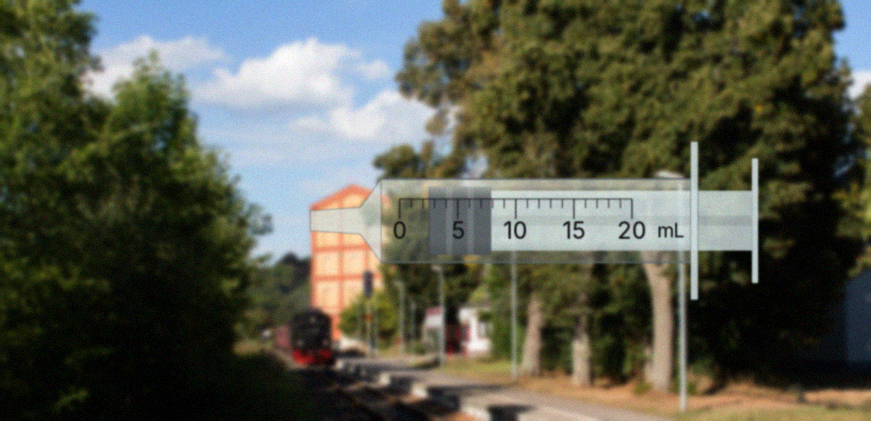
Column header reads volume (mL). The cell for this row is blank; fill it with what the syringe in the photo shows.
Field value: 2.5 mL
